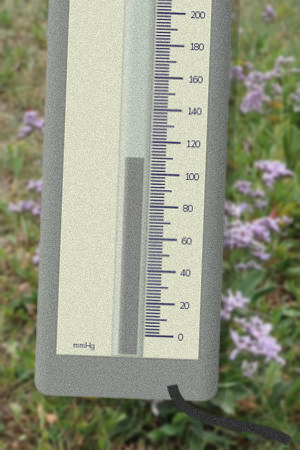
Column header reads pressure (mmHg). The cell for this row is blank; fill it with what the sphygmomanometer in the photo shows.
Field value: 110 mmHg
